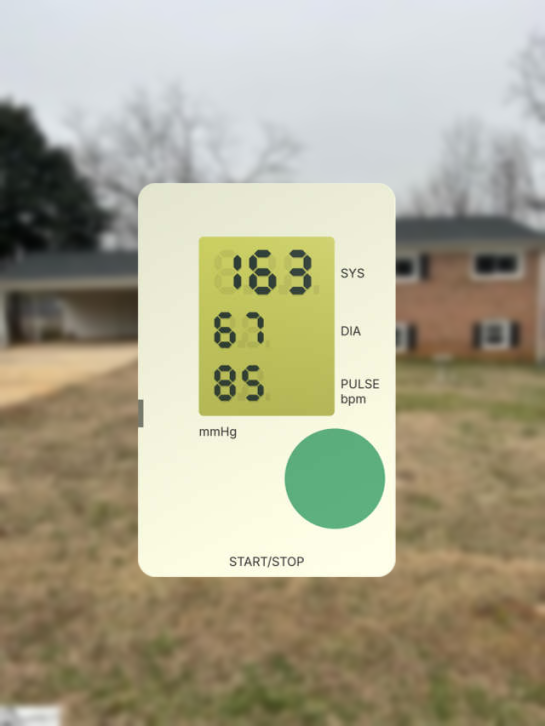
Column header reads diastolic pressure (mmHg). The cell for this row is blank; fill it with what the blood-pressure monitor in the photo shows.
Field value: 67 mmHg
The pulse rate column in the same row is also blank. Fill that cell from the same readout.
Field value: 85 bpm
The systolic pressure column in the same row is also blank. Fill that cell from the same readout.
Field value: 163 mmHg
